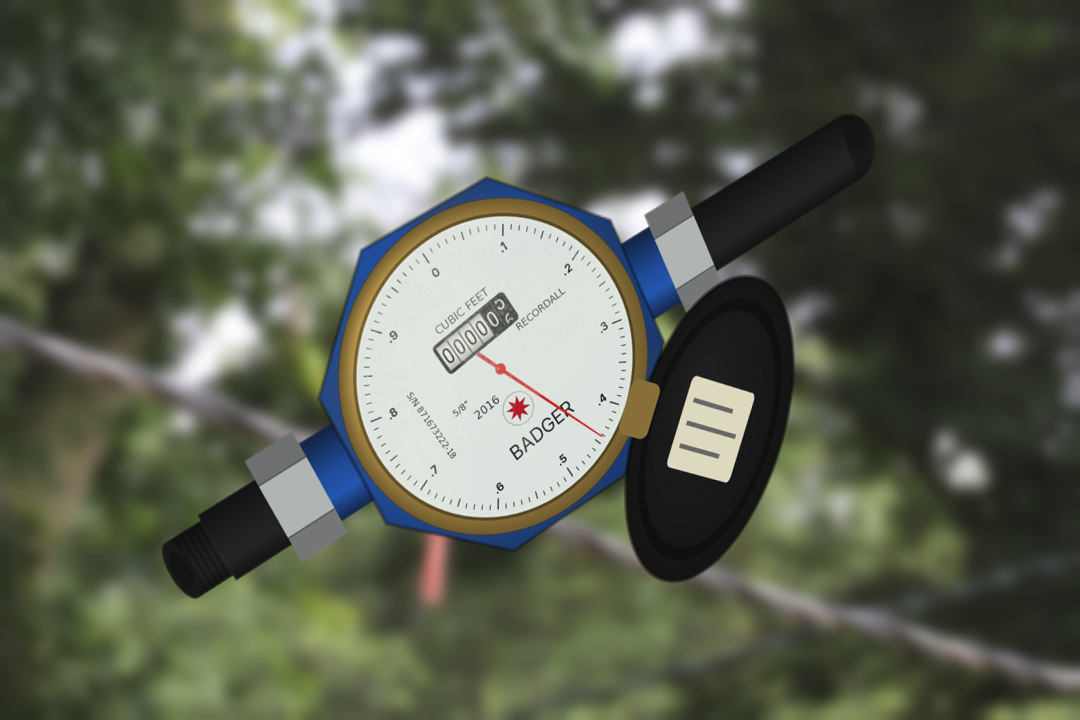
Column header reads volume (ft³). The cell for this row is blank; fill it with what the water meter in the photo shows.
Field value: 5.44 ft³
